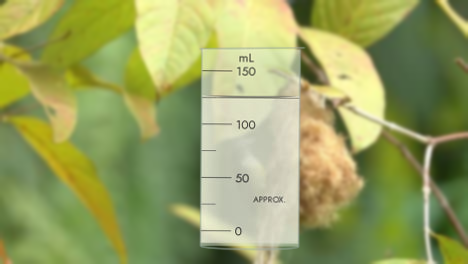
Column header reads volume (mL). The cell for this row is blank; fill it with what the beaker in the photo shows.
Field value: 125 mL
